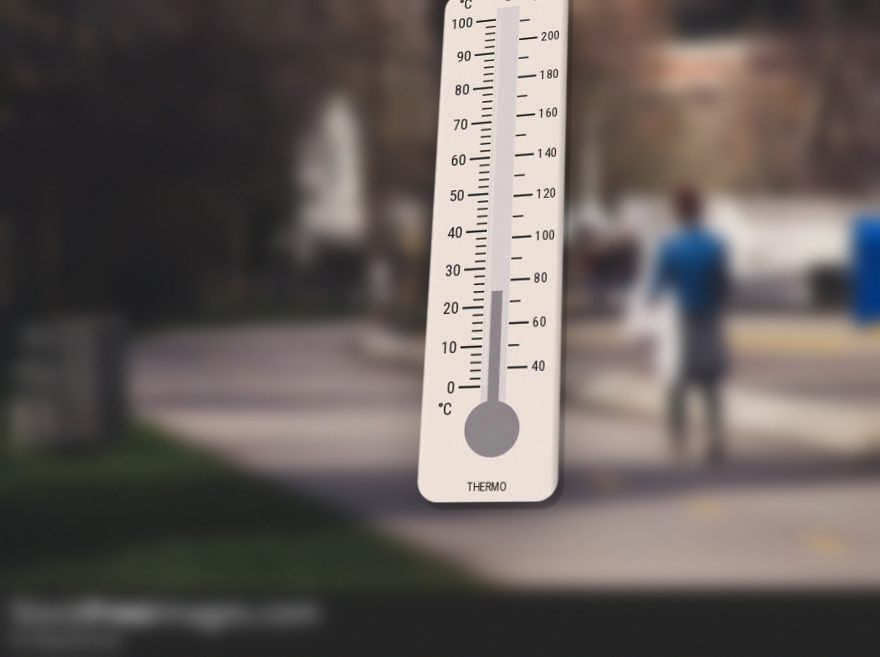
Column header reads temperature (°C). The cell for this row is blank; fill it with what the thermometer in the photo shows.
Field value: 24 °C
